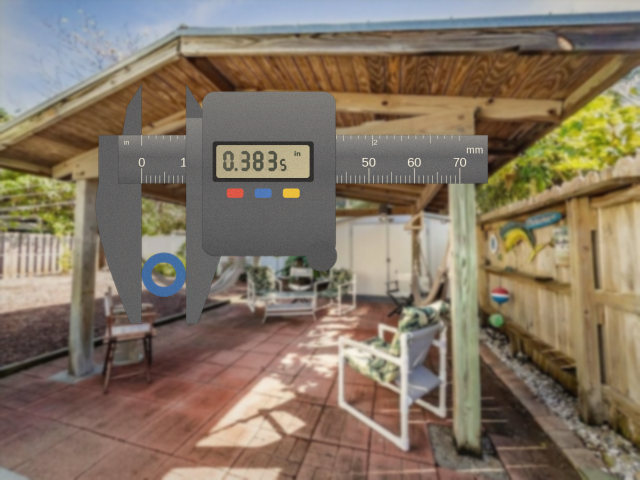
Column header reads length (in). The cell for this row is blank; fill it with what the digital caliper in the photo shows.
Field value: 0.3835 in
